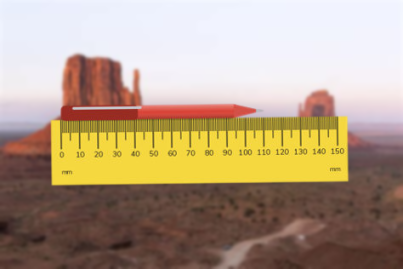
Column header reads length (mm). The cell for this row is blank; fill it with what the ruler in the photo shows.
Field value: 110 mm
